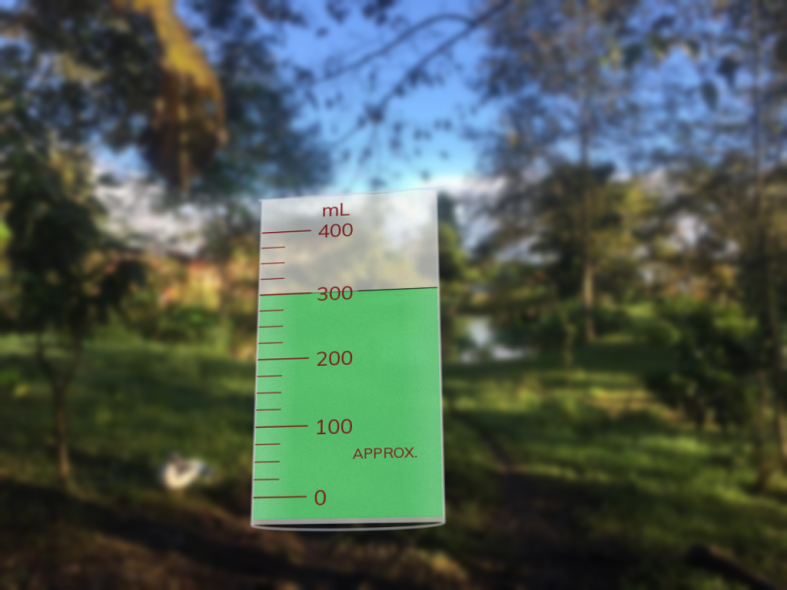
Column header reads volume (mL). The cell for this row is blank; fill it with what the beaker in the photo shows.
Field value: 300 mL
